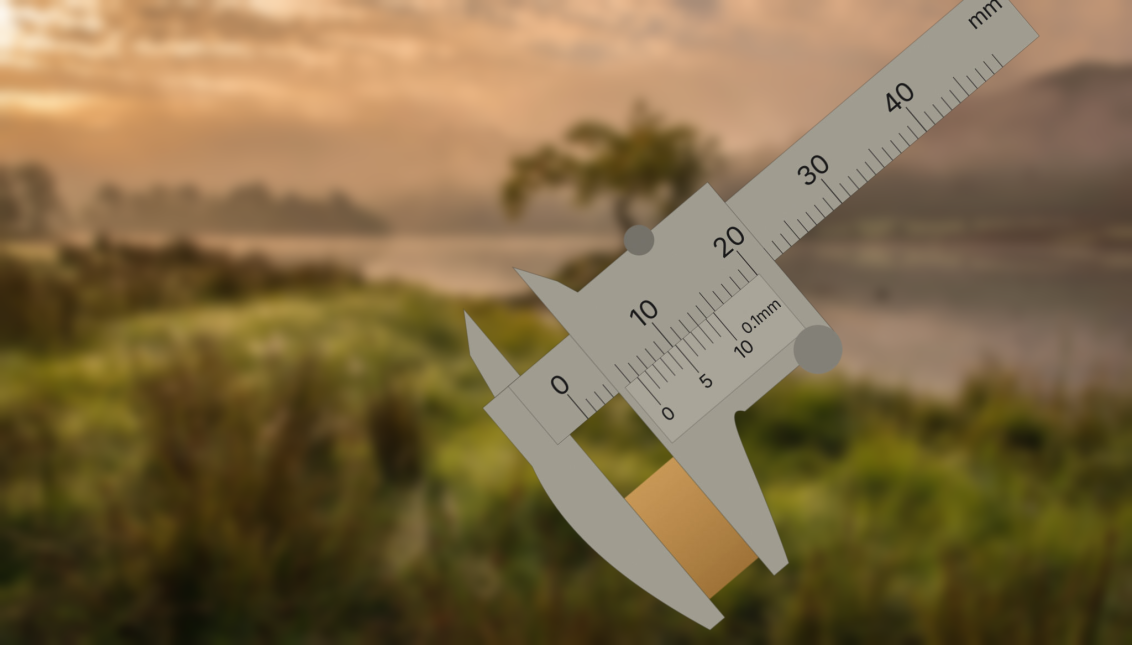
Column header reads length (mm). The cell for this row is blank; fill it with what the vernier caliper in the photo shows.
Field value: 5.8 mm
